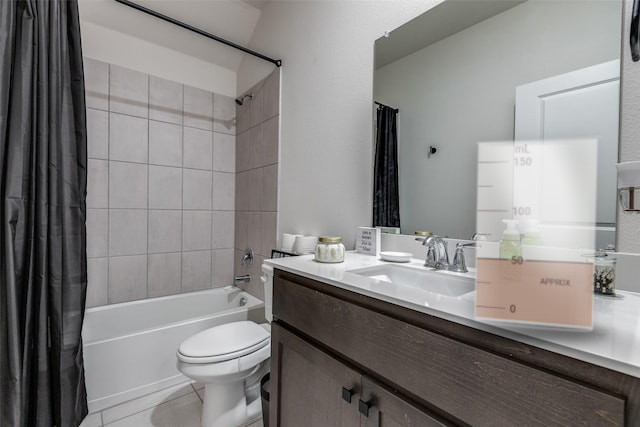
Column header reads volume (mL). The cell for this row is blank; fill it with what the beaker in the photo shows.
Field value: 50 mL
